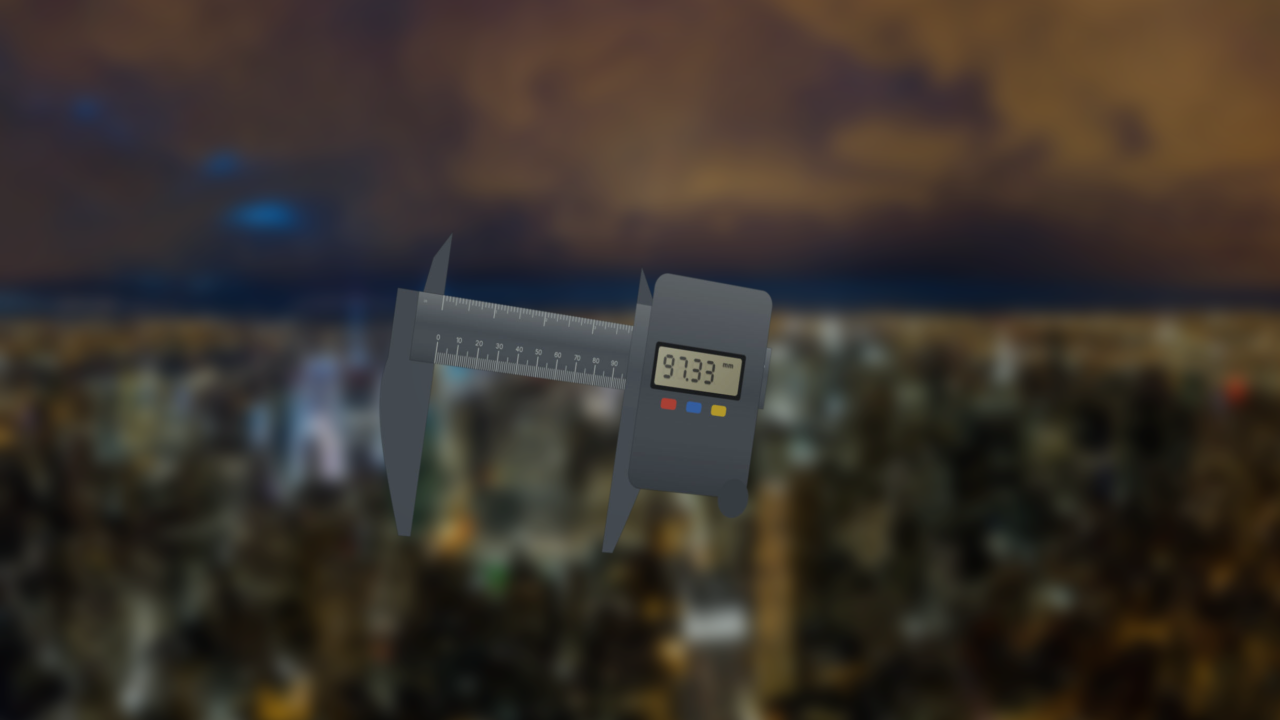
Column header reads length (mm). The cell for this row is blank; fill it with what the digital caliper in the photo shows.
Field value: 97.33 mm
